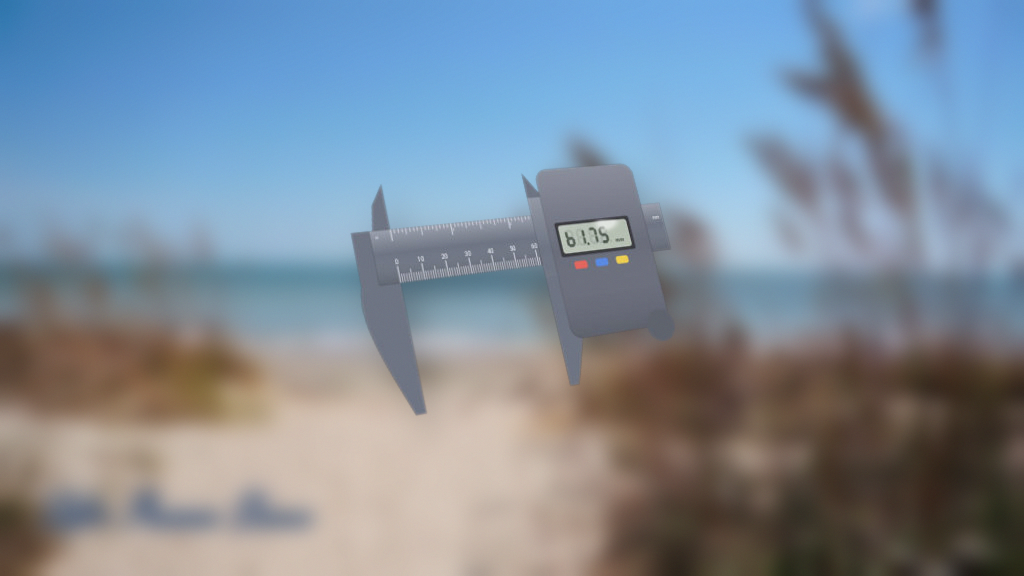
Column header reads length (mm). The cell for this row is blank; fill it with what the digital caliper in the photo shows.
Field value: 61.75 mm
